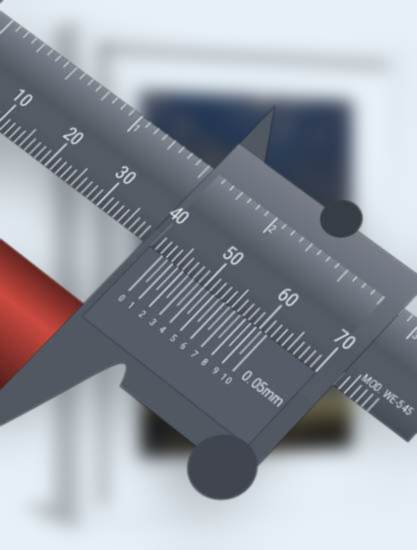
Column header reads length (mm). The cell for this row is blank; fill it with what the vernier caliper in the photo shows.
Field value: 42.4 mm
